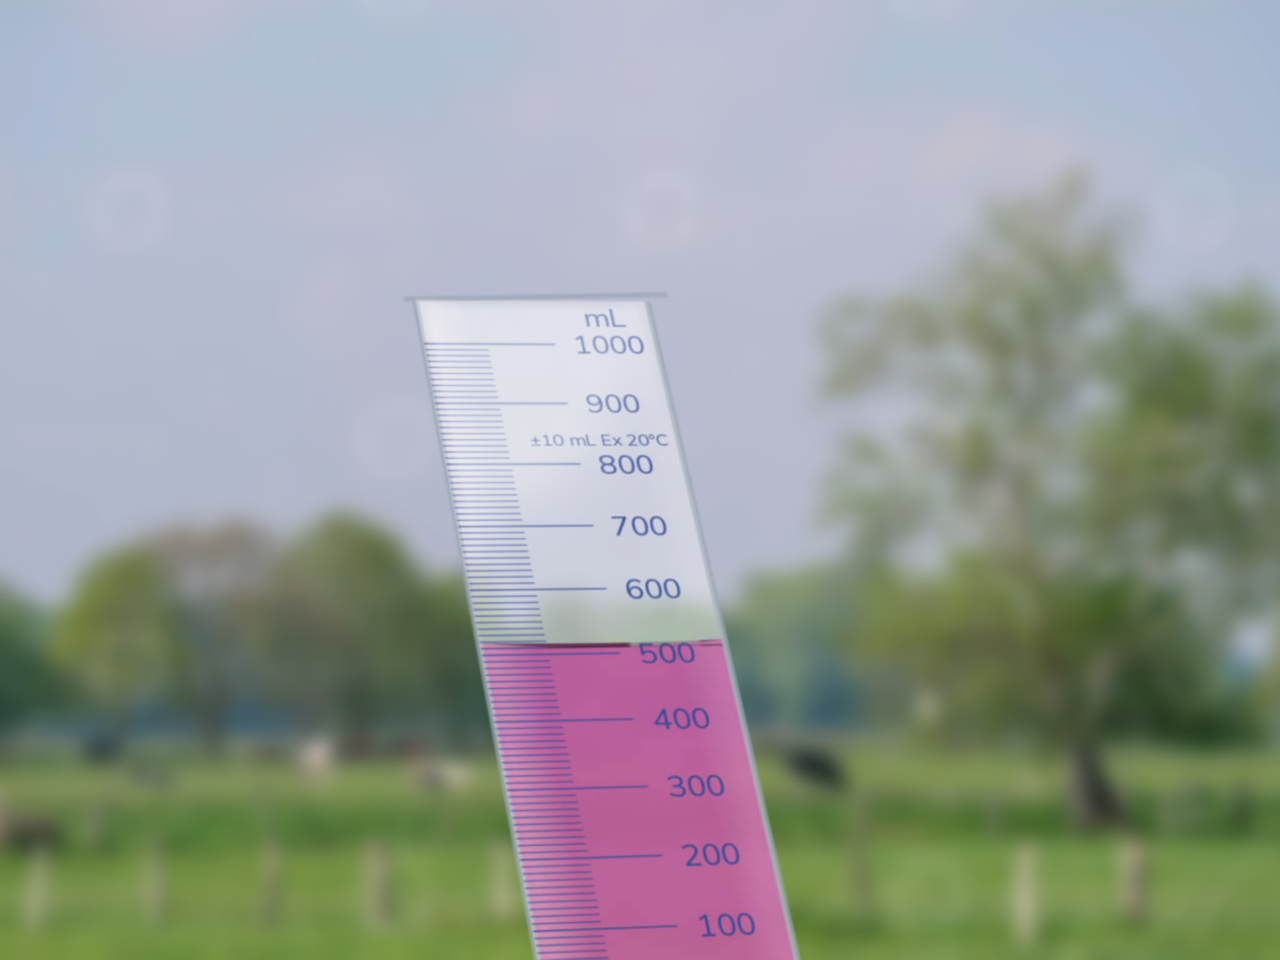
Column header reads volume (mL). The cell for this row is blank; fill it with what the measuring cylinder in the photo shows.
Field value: 510 mL
